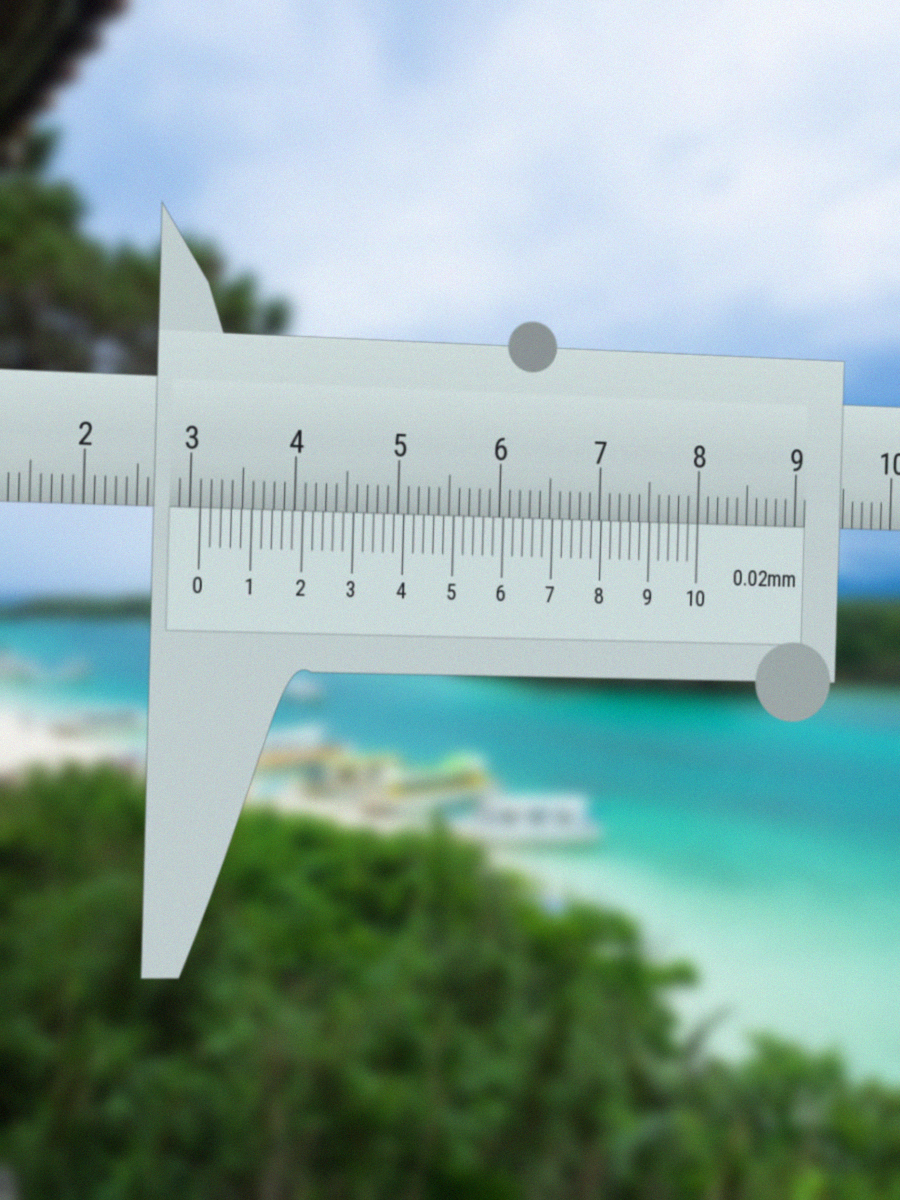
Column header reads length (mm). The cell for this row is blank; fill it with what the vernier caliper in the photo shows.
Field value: 31.0 mm
